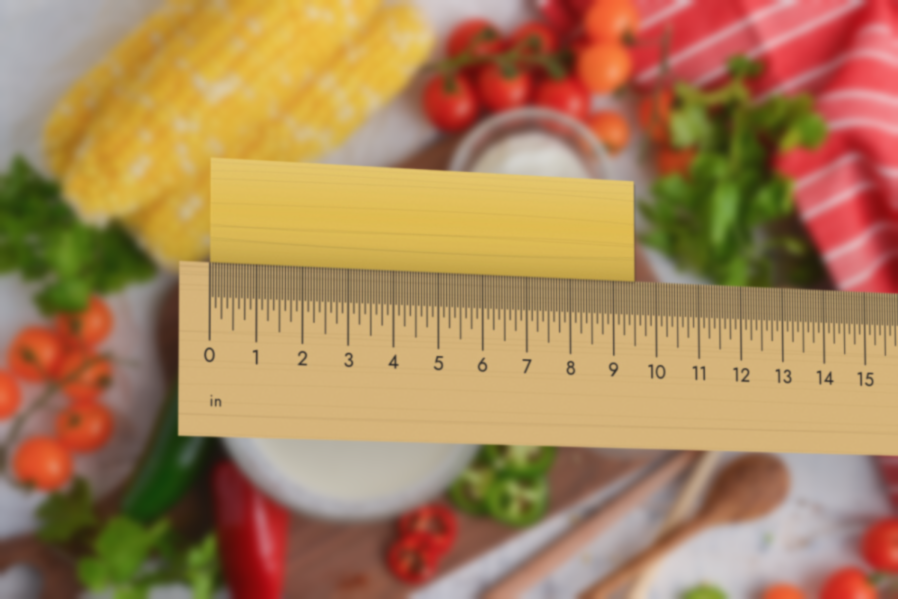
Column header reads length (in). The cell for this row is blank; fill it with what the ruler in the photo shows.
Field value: 9.5 in
